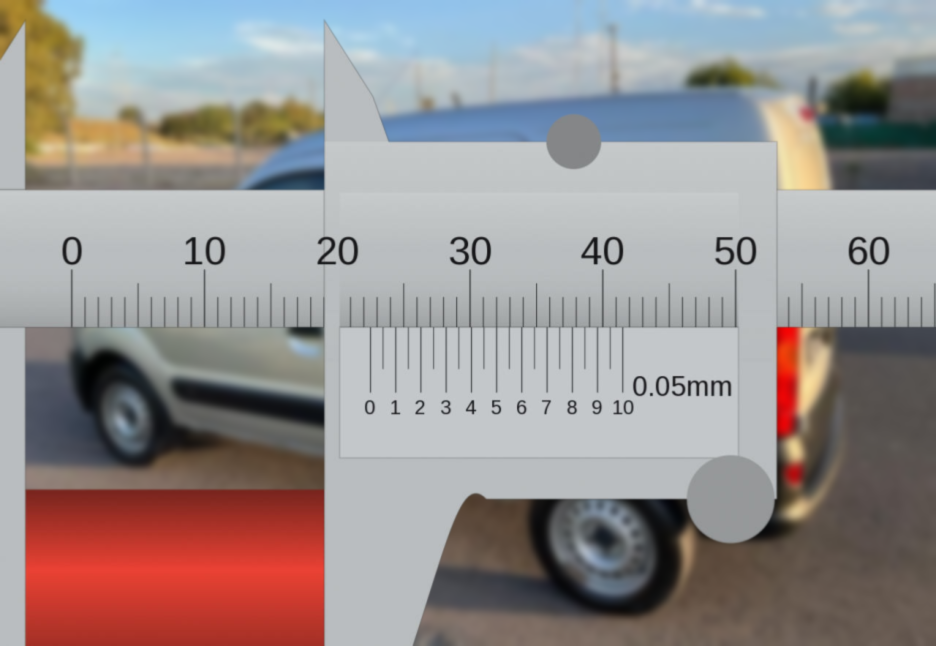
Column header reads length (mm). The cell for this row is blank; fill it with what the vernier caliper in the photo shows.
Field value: 22.5 mm
